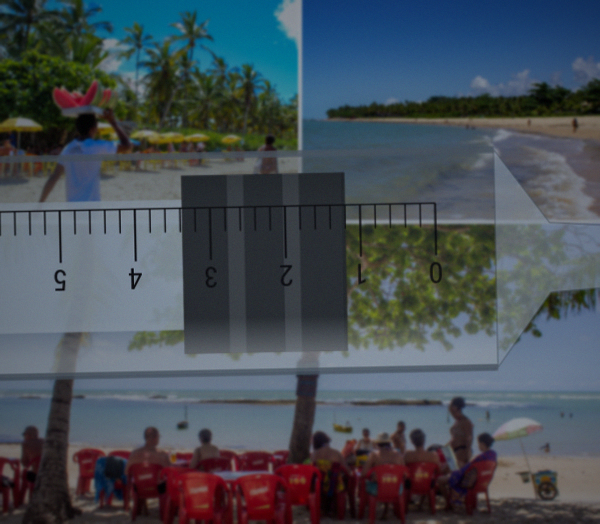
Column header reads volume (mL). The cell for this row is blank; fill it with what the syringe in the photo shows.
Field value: 1.2 mL
